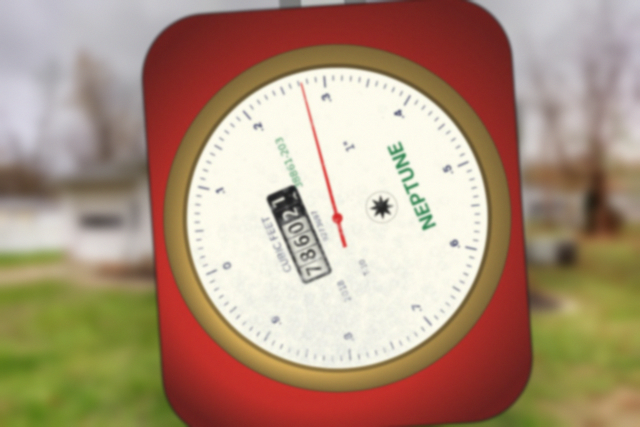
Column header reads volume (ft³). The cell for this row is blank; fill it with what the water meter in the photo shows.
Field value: 786021.27 ft³
